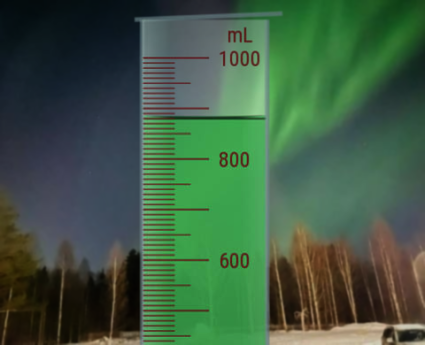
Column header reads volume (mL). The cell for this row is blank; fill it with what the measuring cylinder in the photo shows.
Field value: 880 mL
